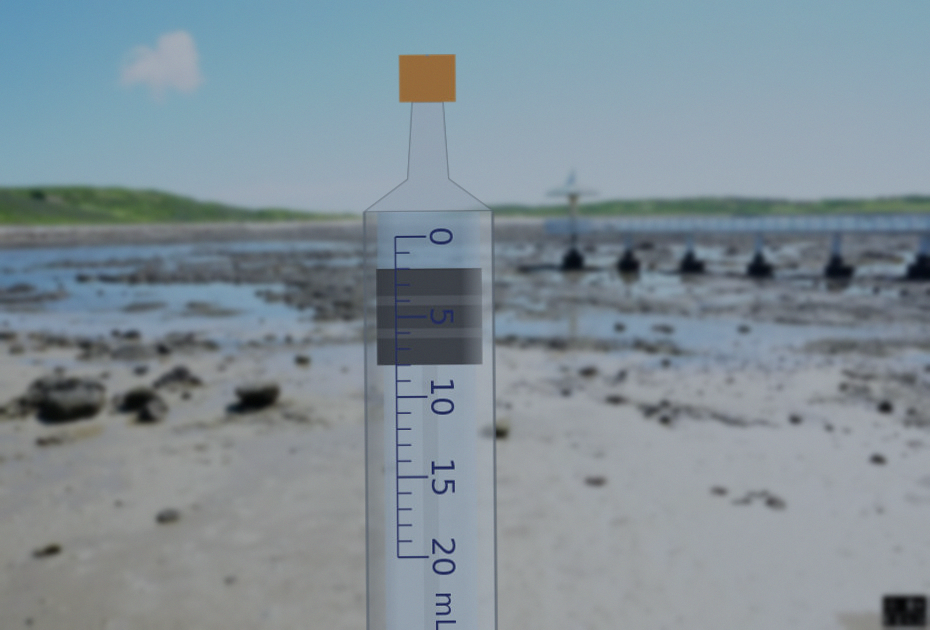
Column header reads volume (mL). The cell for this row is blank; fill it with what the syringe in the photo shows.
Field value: 2 mL
